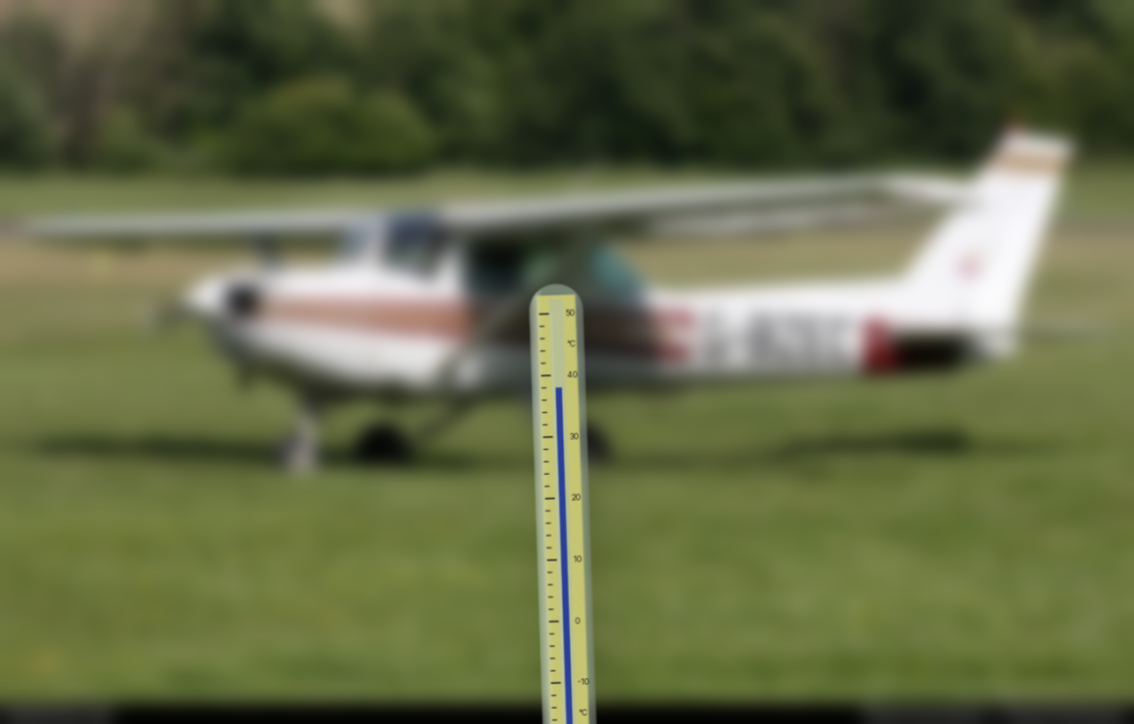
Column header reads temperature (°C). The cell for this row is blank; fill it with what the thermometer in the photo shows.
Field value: 38 °C
